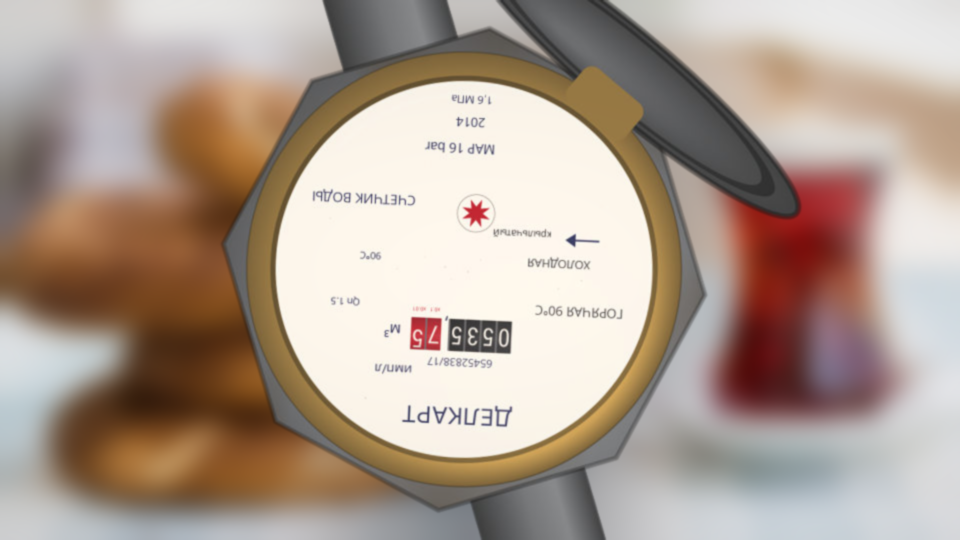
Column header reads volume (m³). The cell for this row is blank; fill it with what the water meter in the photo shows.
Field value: 535.75 m³
